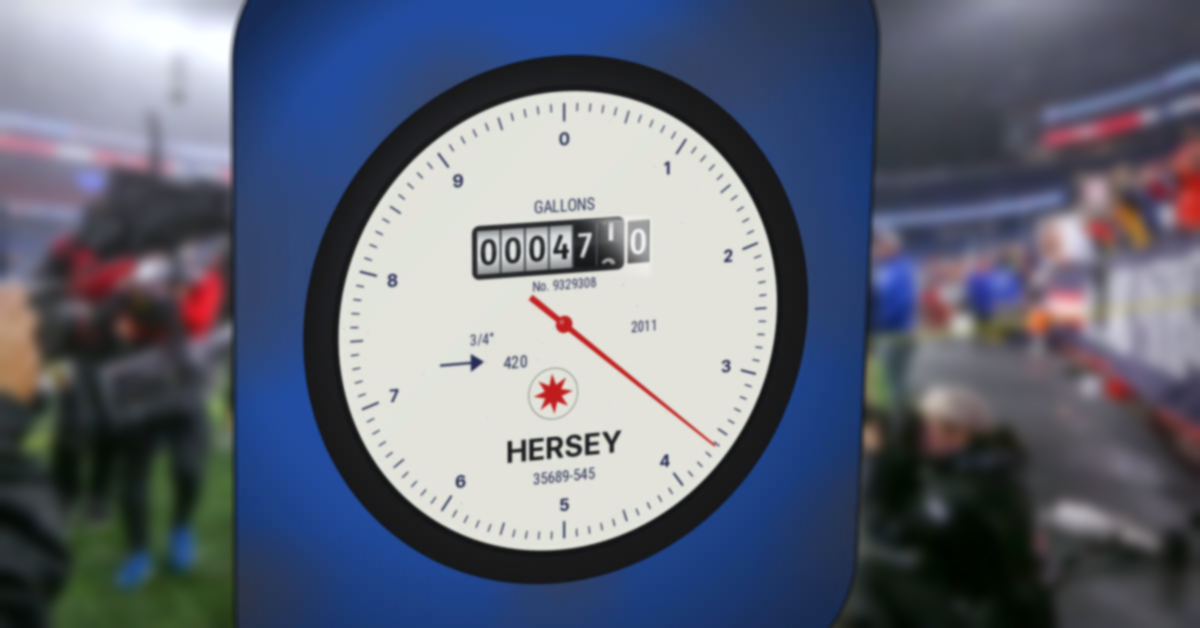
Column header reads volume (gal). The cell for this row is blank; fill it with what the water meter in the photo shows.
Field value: 4713.6 gal
